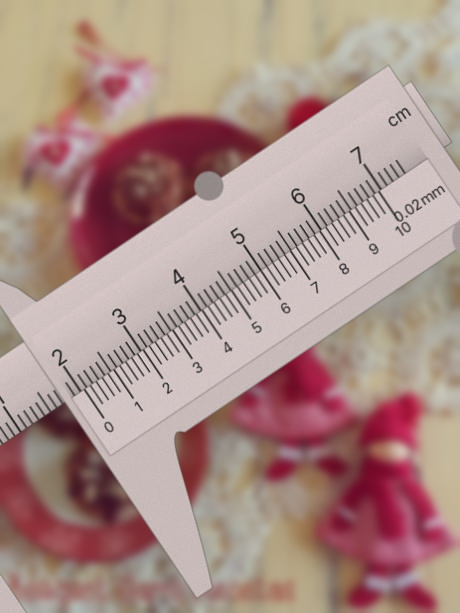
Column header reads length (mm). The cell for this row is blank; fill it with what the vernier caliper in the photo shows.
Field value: 20.6 mm
